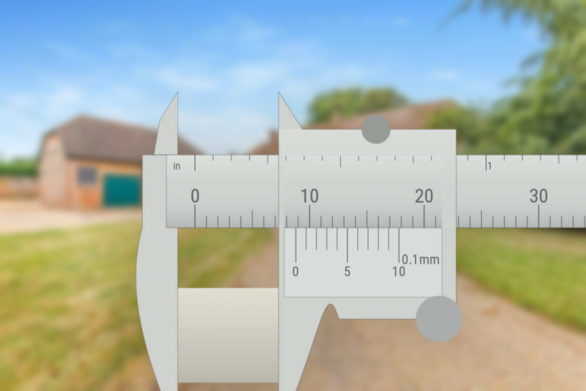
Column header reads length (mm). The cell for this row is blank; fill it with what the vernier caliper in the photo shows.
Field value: 8.8 mm
